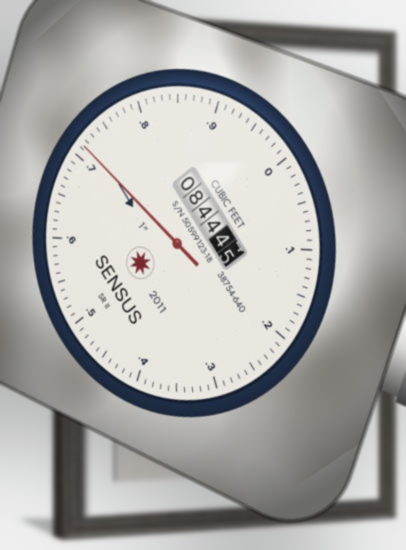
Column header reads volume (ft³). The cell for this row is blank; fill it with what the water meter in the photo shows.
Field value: 84444.71 ft³
